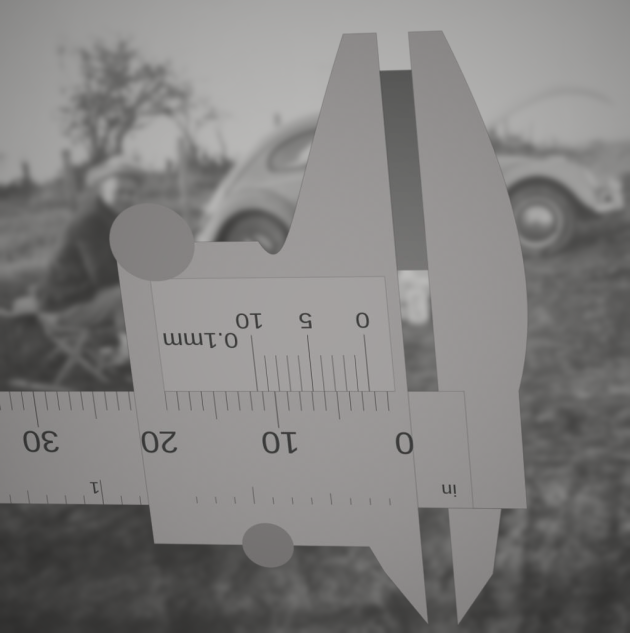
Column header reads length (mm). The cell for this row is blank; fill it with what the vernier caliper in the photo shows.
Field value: 2.4 mm
